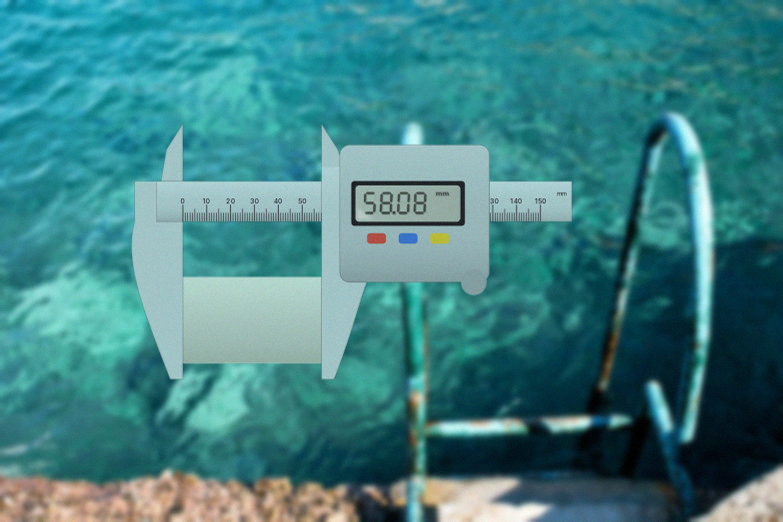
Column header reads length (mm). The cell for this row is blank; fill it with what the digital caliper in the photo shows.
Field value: 58.08 mm
